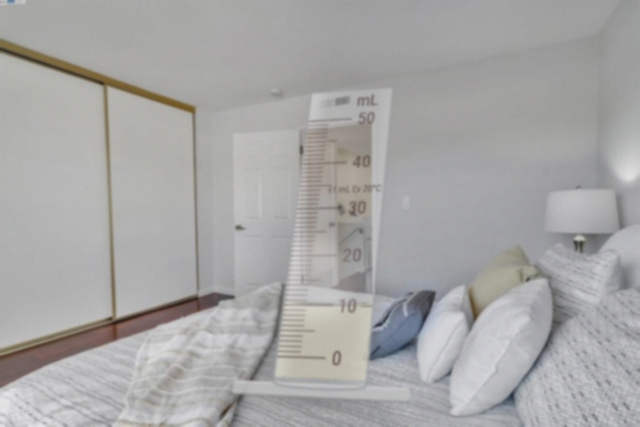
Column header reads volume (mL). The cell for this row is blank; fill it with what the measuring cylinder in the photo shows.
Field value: 10 mL
